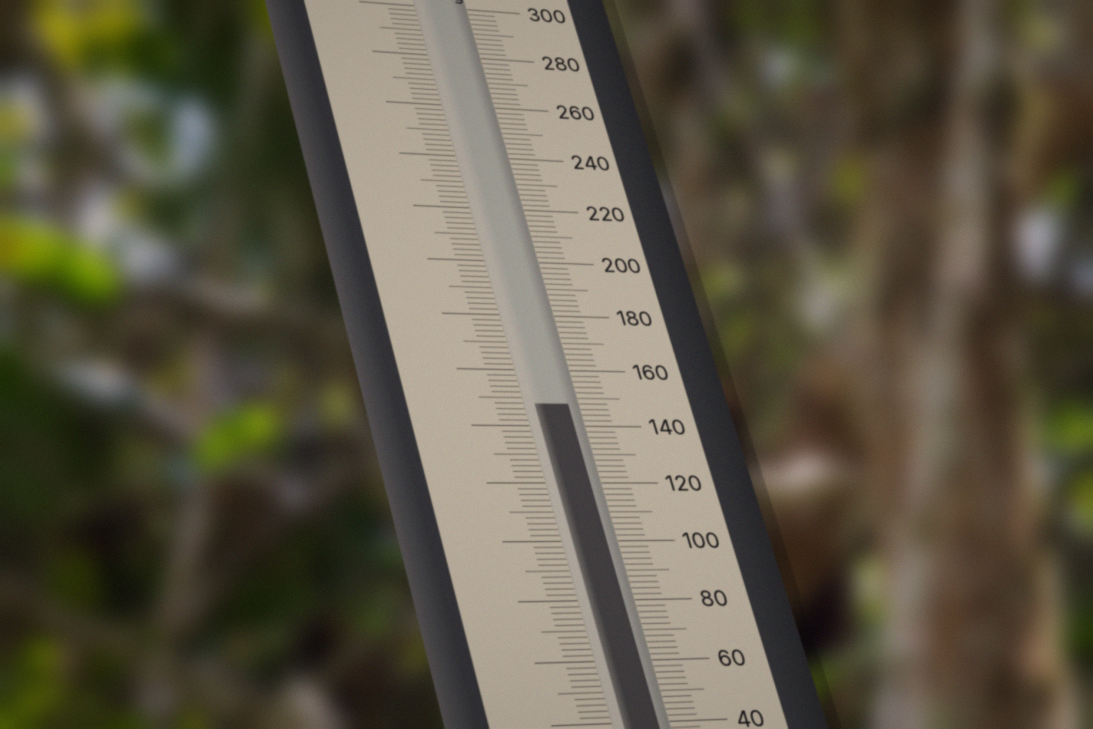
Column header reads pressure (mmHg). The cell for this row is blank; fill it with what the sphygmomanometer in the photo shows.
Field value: 148 mmHg
